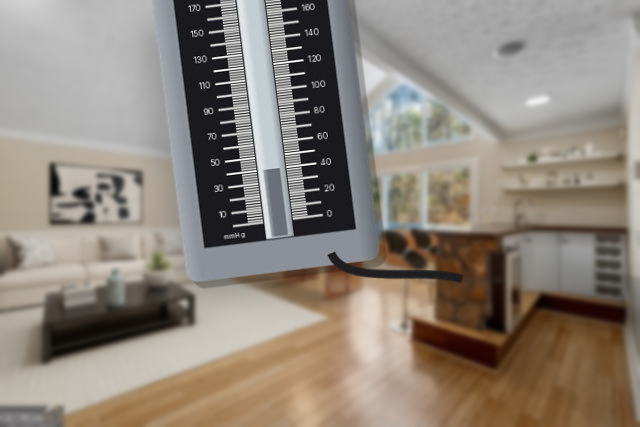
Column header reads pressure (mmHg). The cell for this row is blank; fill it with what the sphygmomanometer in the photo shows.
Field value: 40 mmHg
